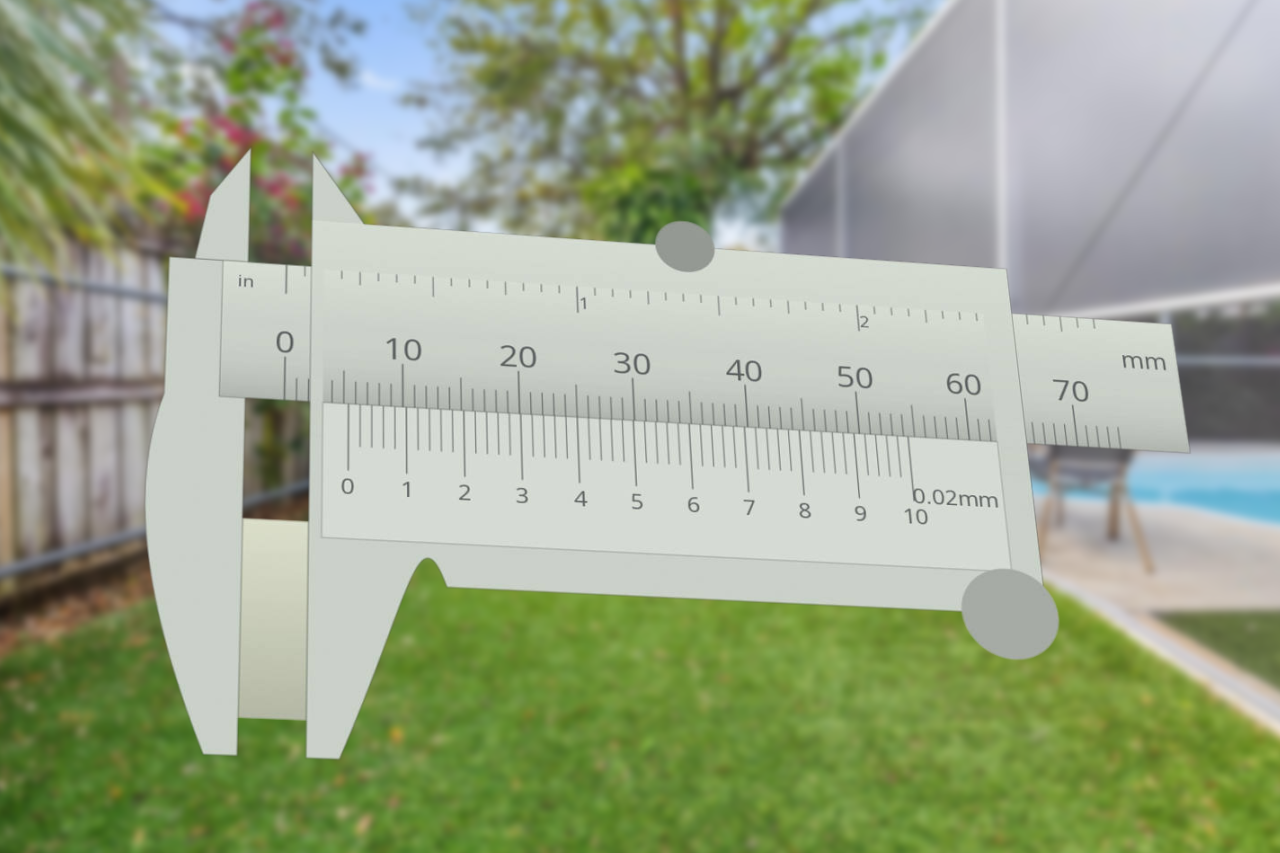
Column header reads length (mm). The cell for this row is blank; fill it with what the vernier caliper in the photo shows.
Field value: 5.4 mm
